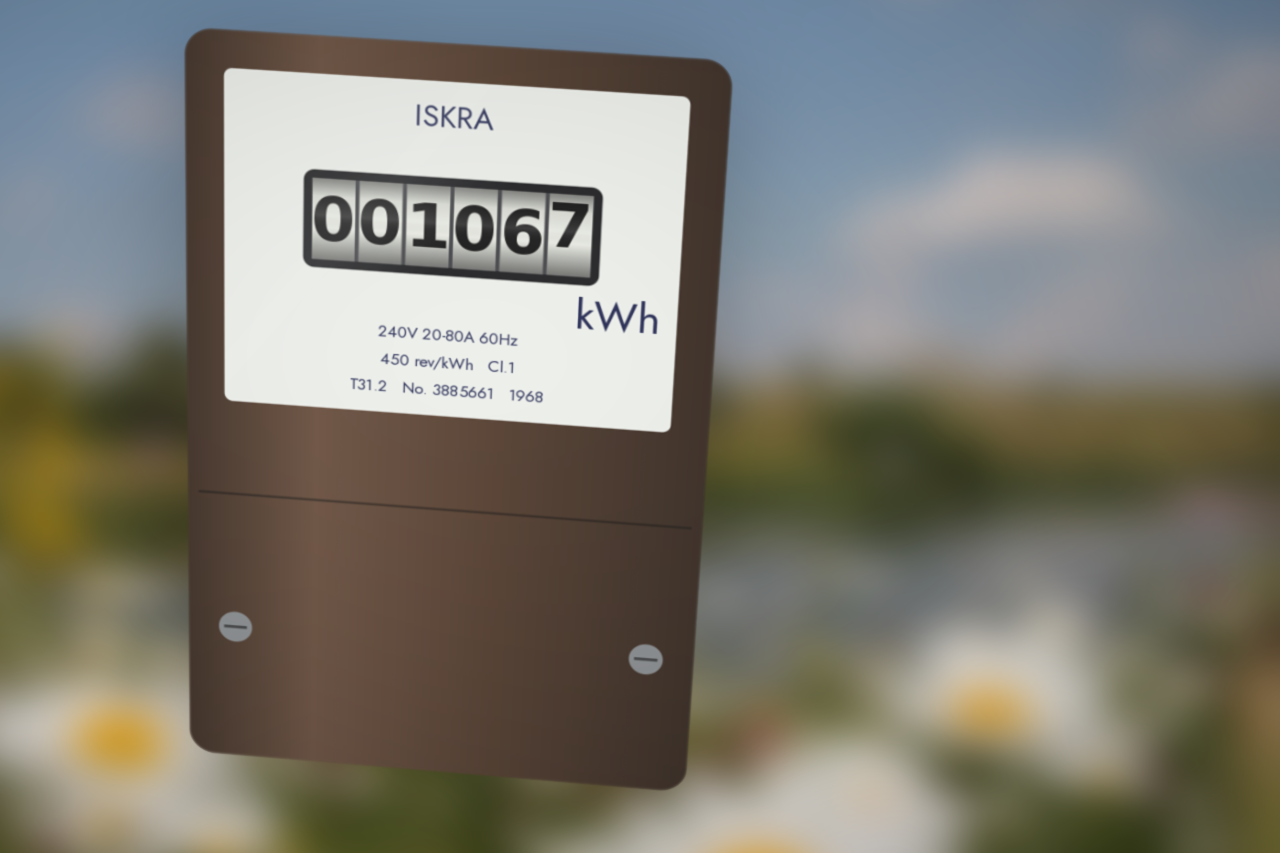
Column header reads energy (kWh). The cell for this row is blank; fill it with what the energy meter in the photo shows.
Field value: 1067 kWh
